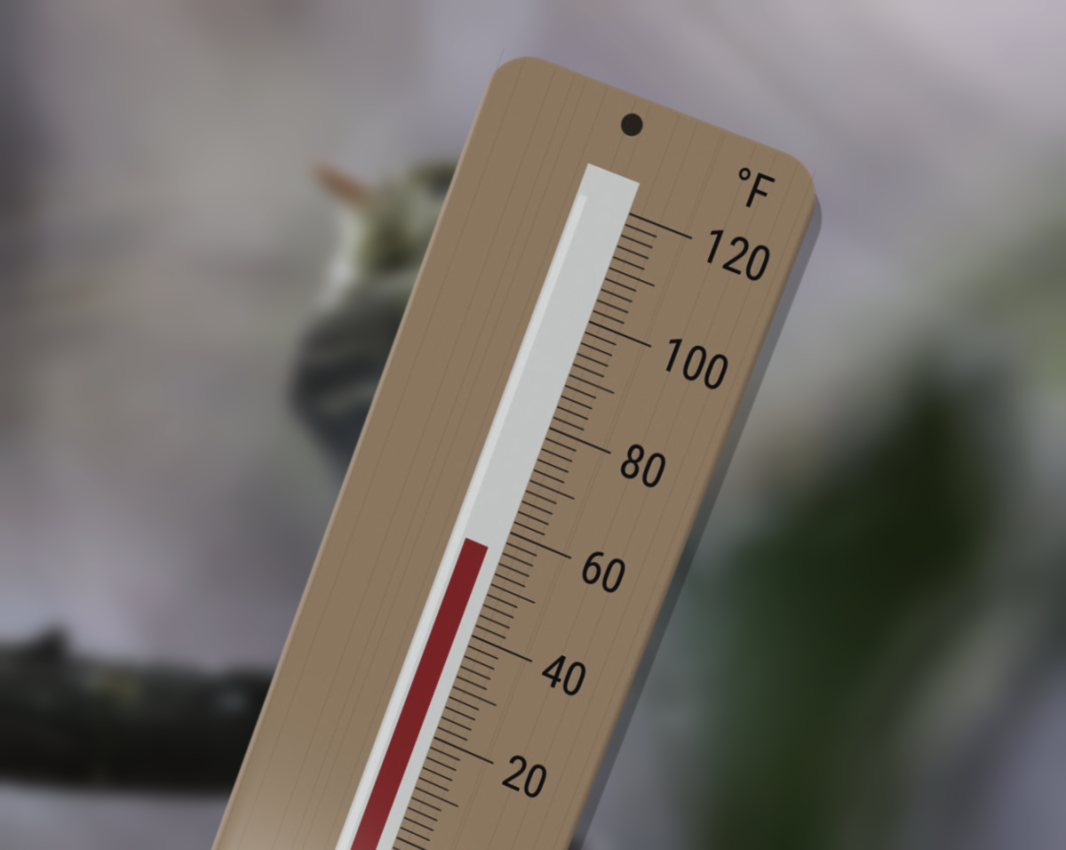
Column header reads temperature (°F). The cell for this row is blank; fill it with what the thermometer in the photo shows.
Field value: 56 °F
